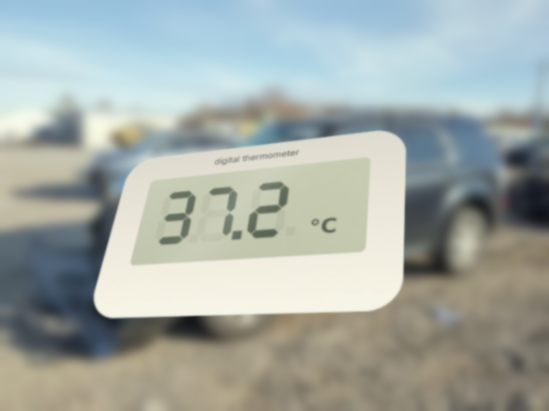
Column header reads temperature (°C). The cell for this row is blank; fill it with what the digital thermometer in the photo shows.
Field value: 37.2 °C
